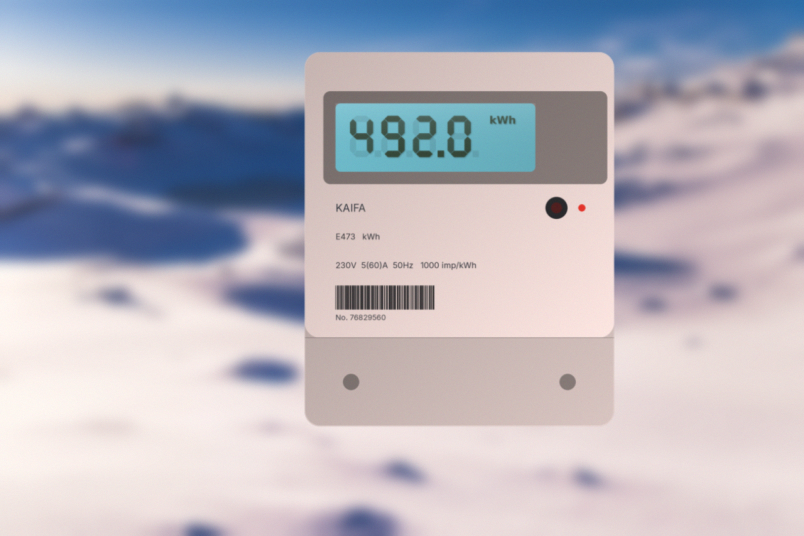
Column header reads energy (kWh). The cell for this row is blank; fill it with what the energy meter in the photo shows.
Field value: 492.0 kWh
